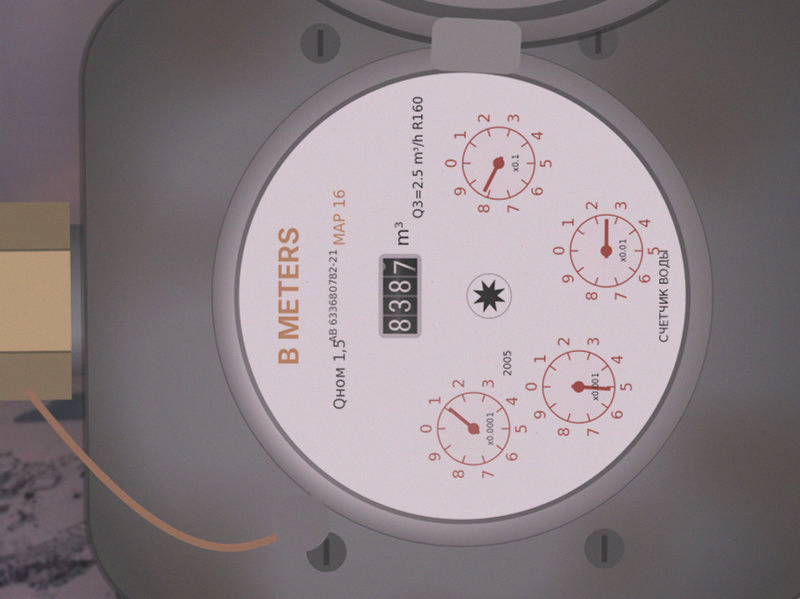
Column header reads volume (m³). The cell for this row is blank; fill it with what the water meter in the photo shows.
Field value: 8386.8251 m³
